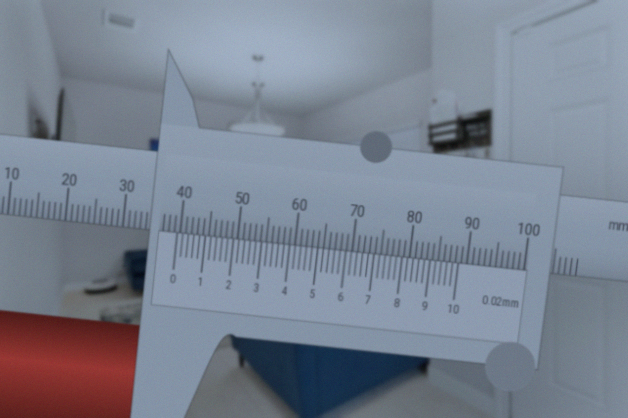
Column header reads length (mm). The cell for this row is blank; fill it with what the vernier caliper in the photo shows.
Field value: 39.5 mm
